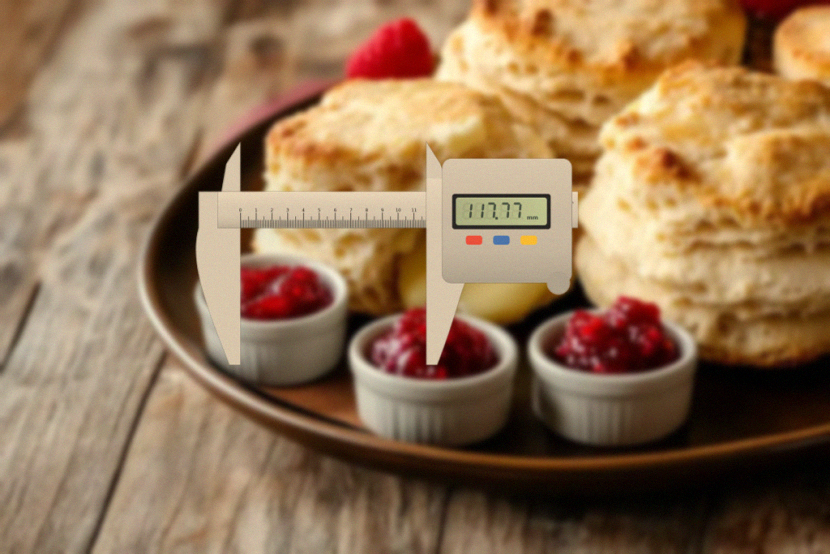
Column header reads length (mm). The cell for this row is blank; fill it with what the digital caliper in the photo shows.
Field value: 117.77 mm
